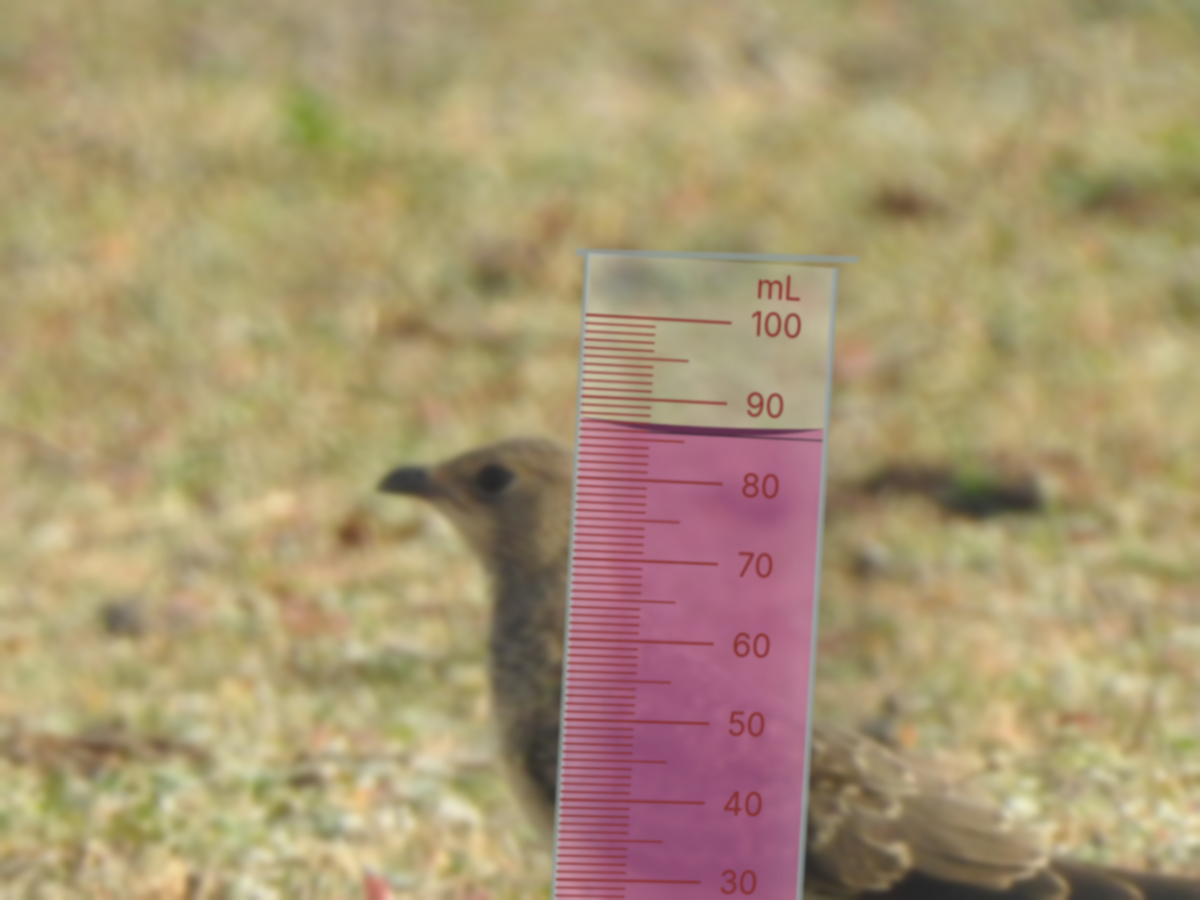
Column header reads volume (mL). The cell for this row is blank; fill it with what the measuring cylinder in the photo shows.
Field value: 86 mL
